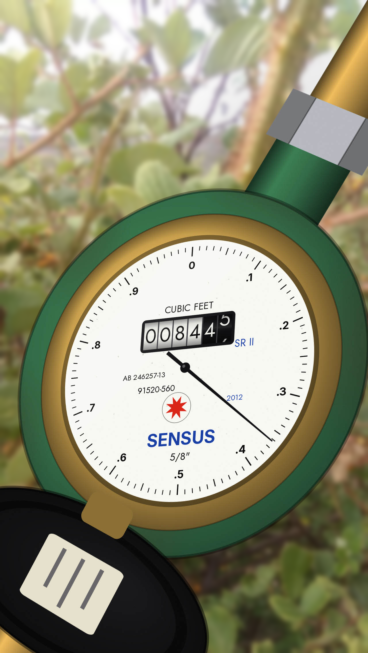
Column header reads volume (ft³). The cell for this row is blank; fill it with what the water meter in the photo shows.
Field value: 8445.36 ft³
